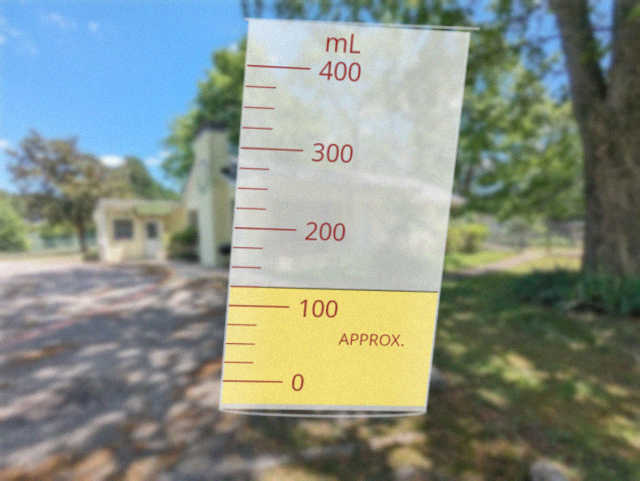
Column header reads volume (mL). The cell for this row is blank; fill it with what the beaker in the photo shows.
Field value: 125 mL
